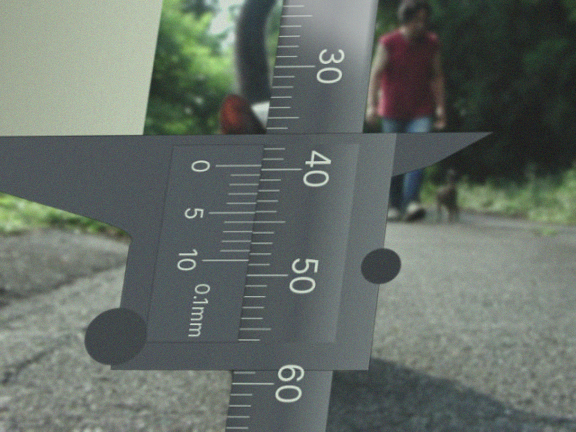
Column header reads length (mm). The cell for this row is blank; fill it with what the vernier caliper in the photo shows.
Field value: 39.6 mm
